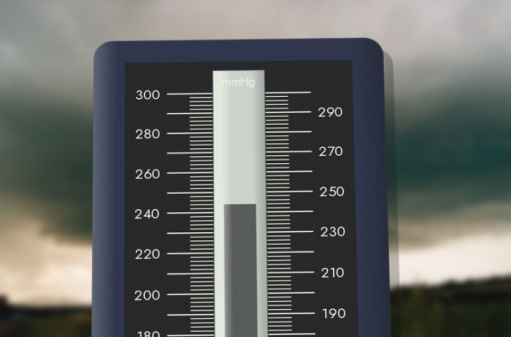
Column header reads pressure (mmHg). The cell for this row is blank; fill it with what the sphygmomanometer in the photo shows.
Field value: 244 mmHg
